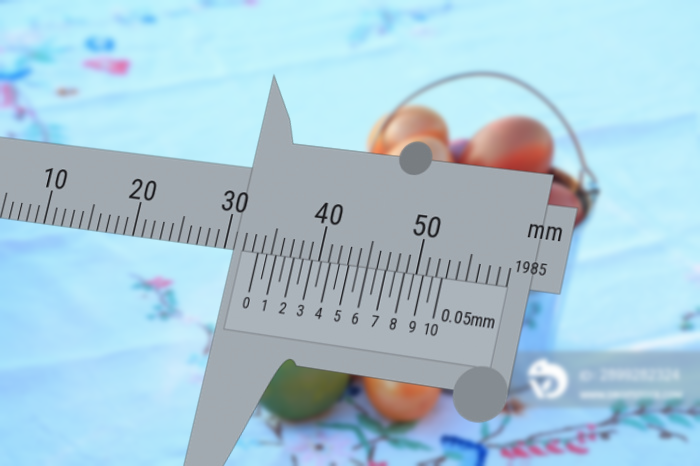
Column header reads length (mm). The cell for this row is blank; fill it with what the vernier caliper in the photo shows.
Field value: 33.6 mm
